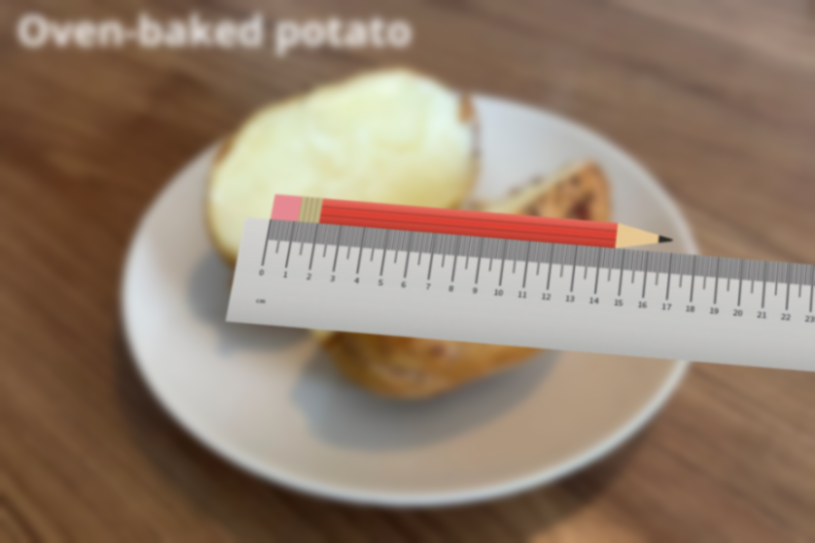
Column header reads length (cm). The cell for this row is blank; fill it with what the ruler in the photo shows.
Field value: 17 cm
